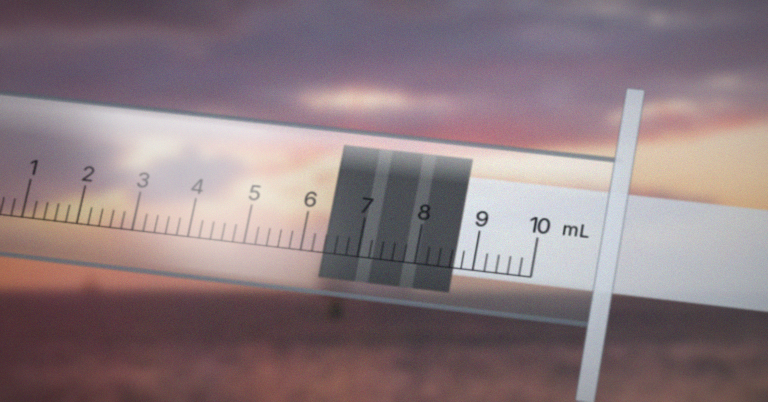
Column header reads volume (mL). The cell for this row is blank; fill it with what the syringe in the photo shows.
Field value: 6.4 mL
